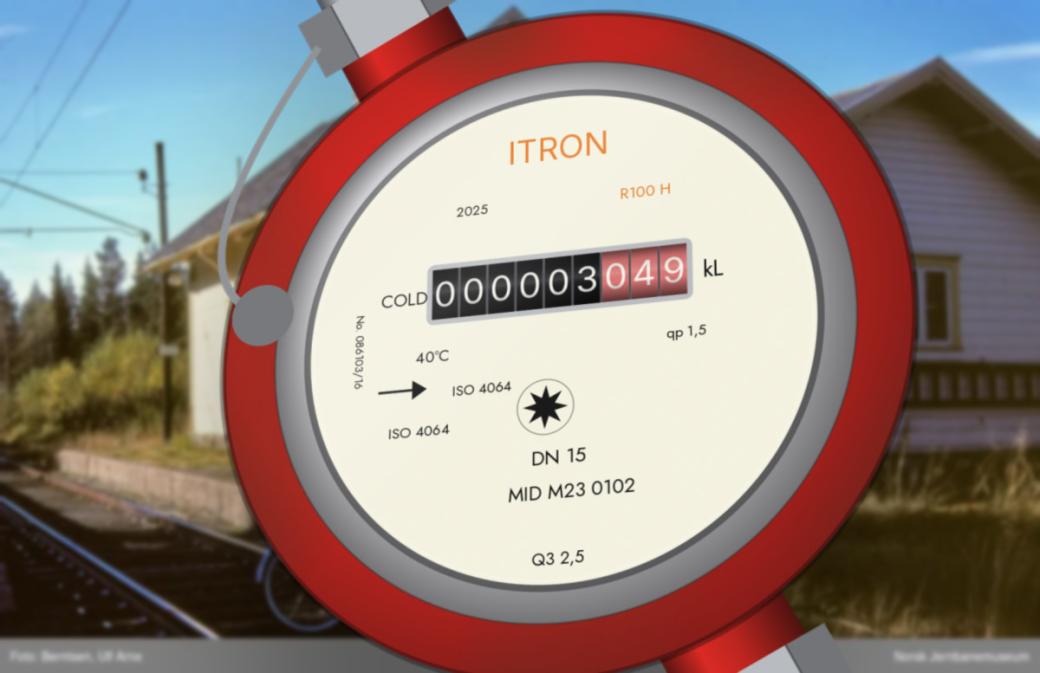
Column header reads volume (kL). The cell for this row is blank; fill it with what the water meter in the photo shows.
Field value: 3.049 kL
